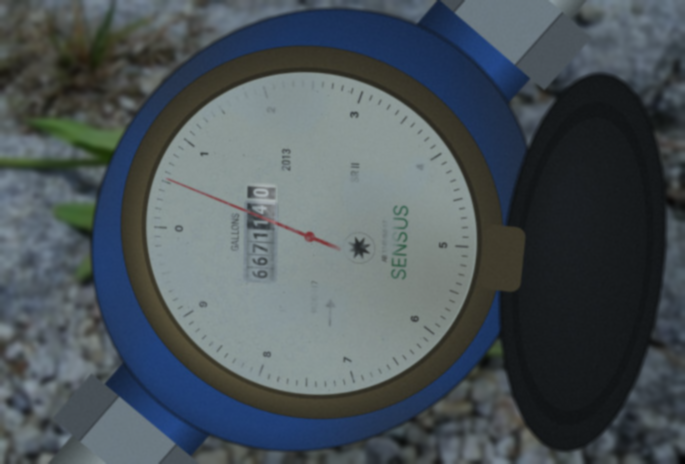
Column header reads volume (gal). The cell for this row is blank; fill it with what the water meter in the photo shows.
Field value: 6671140.5 gal
